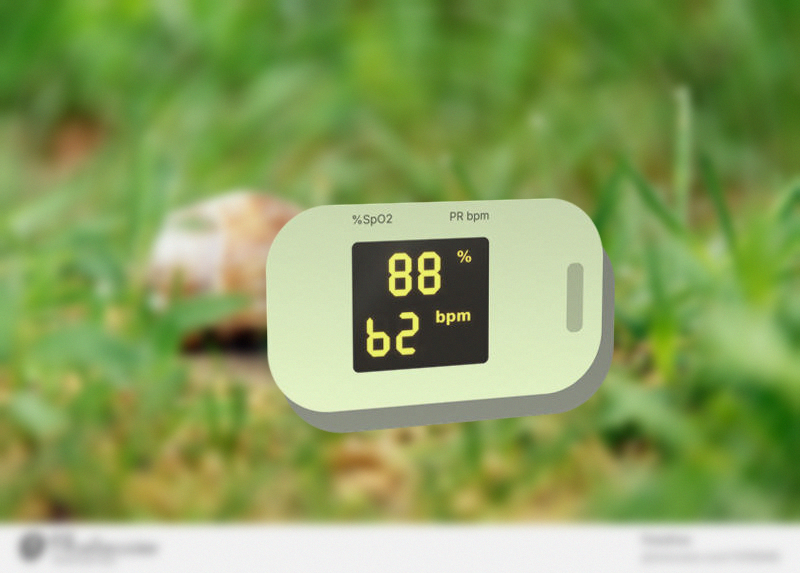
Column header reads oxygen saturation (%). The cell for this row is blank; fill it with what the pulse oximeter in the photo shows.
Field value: 88 %
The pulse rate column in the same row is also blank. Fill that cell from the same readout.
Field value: 62 bpm
